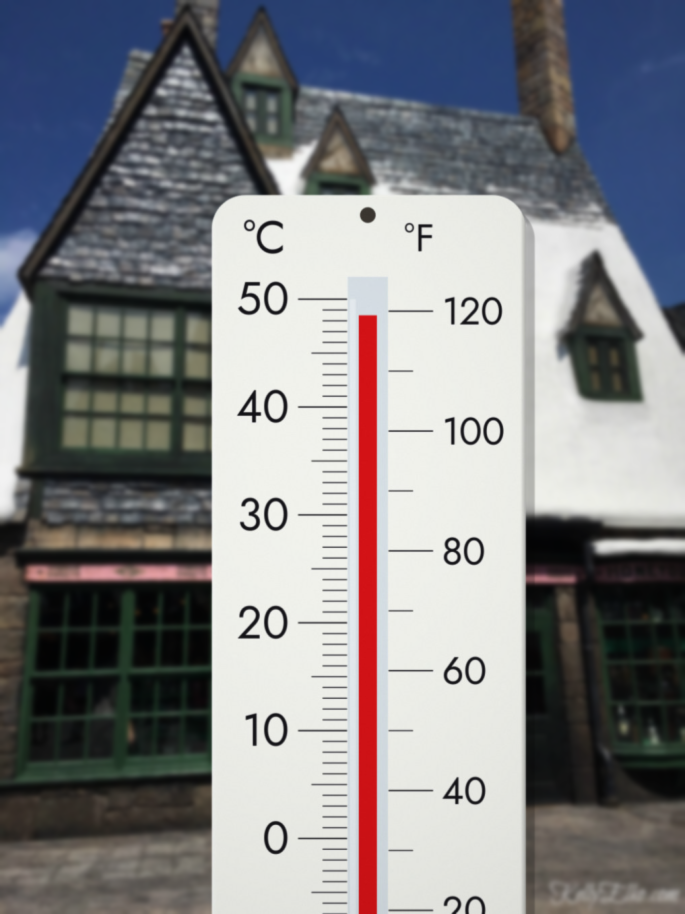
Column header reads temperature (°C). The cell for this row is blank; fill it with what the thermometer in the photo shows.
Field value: 48.5 °C
